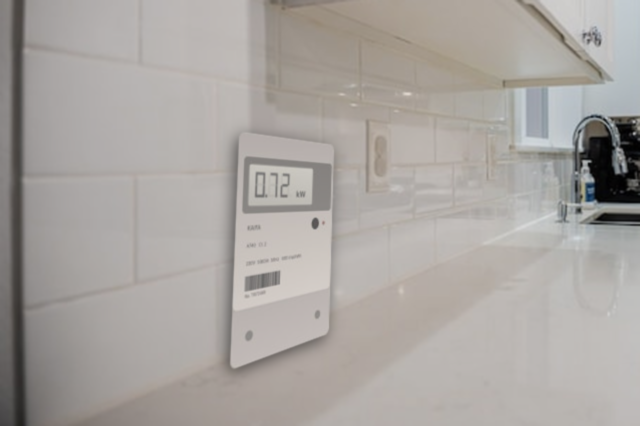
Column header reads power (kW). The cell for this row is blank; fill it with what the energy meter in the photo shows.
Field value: 0.72 kW
